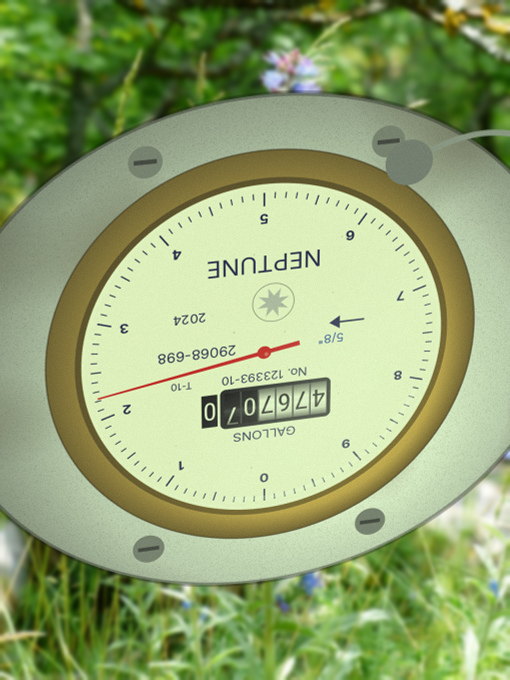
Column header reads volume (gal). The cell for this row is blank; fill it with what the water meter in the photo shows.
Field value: 4767072.2 gal
